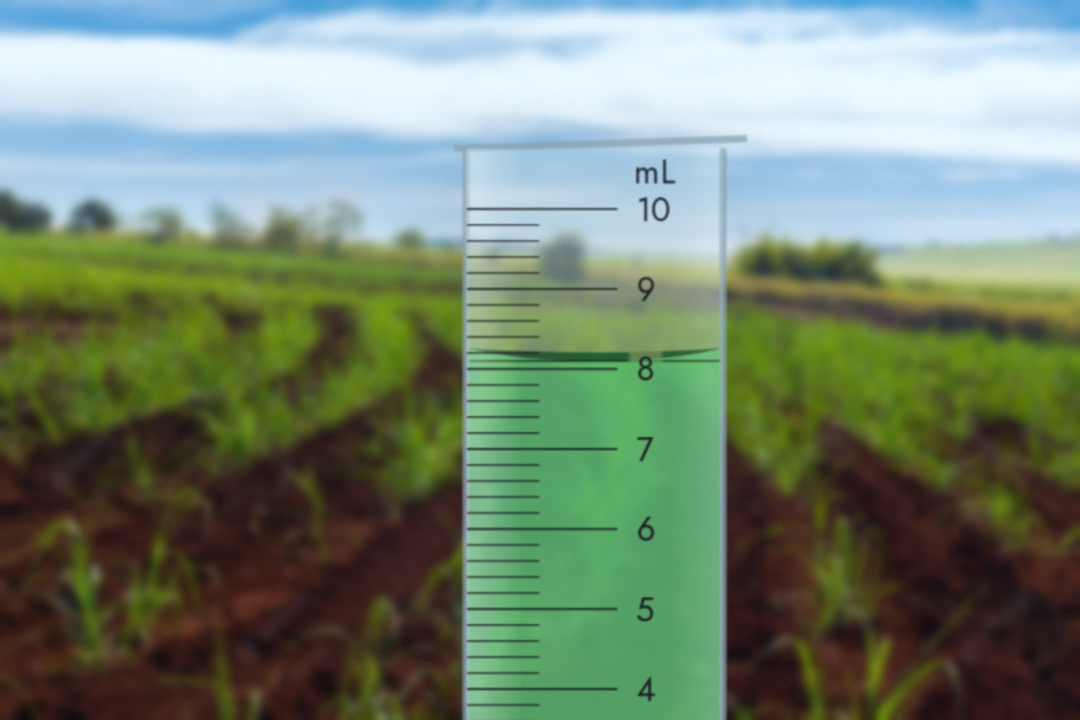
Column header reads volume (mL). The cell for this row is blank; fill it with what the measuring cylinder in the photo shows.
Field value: 8.1 mL
